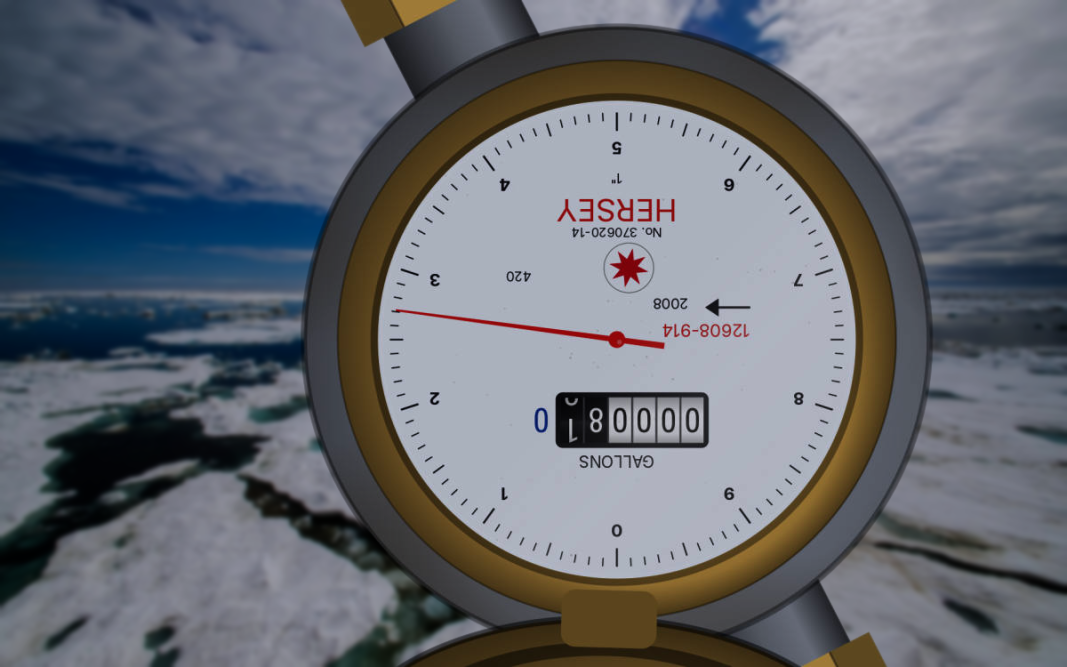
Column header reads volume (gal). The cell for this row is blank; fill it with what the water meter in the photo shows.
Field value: 812.7 gal
